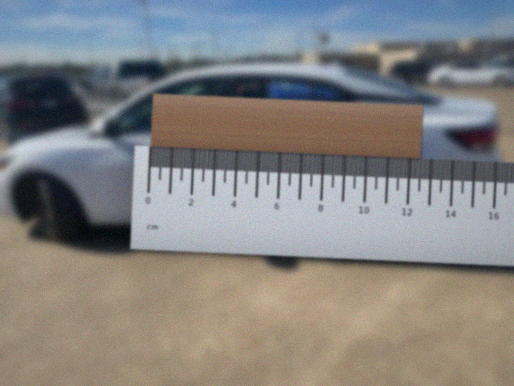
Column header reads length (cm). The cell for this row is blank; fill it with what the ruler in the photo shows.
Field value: 12.5 cm
